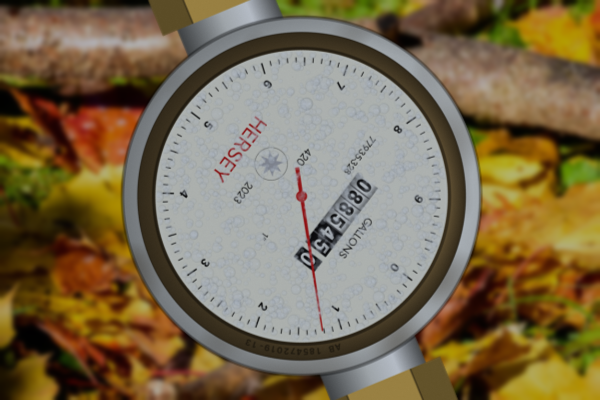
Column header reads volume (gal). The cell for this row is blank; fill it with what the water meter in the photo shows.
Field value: 885451.2 gal
